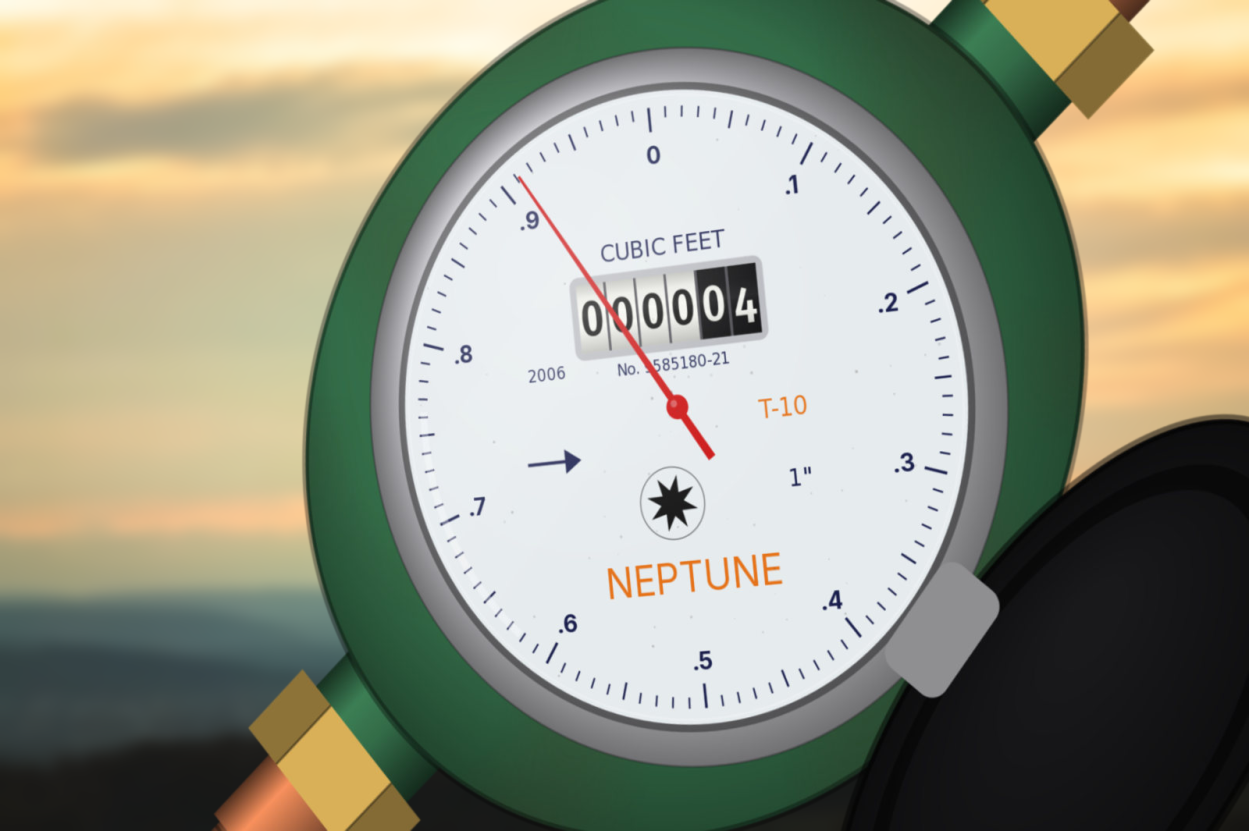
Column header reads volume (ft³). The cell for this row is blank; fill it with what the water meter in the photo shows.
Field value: 3.91 ft³
